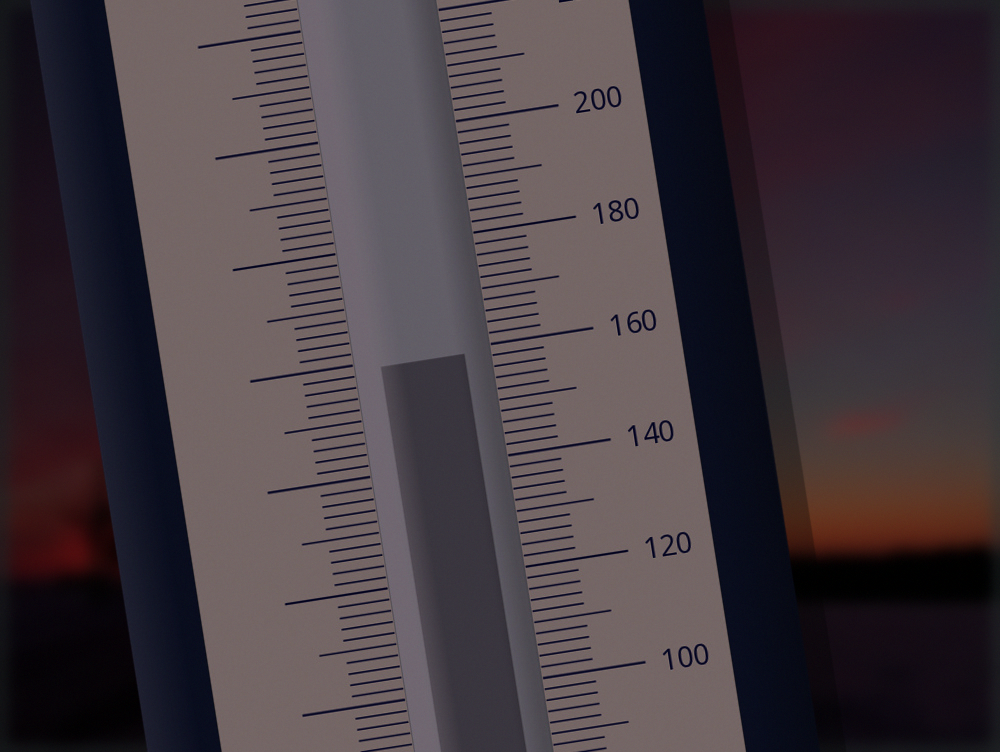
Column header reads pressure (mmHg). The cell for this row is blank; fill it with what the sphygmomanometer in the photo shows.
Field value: 159 mmHg
